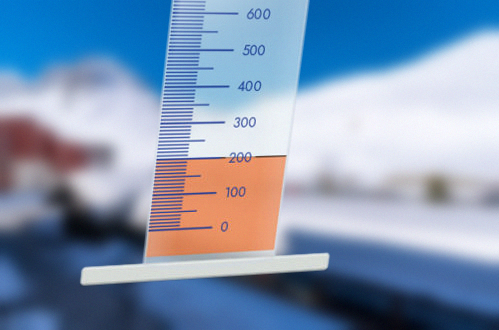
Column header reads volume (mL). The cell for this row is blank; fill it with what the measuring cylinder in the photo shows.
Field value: 200 mL
